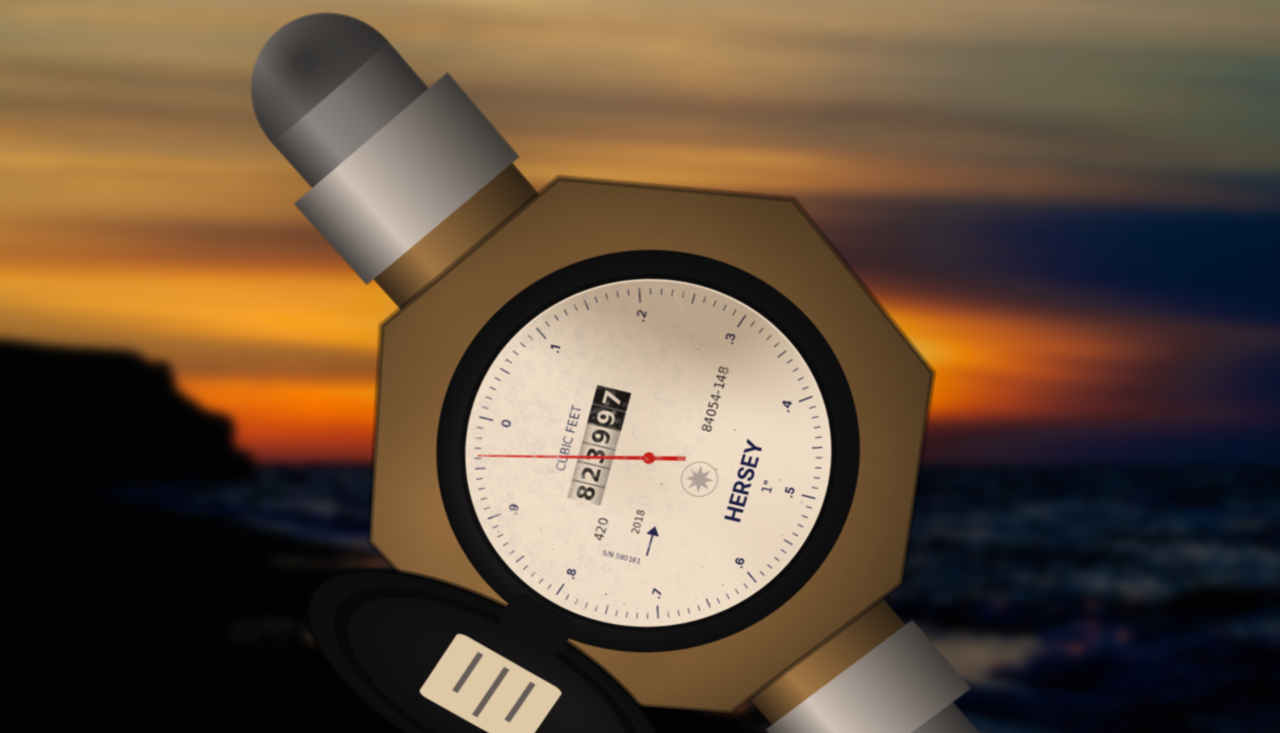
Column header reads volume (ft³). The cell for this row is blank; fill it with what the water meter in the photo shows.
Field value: 823996.96 ft³
